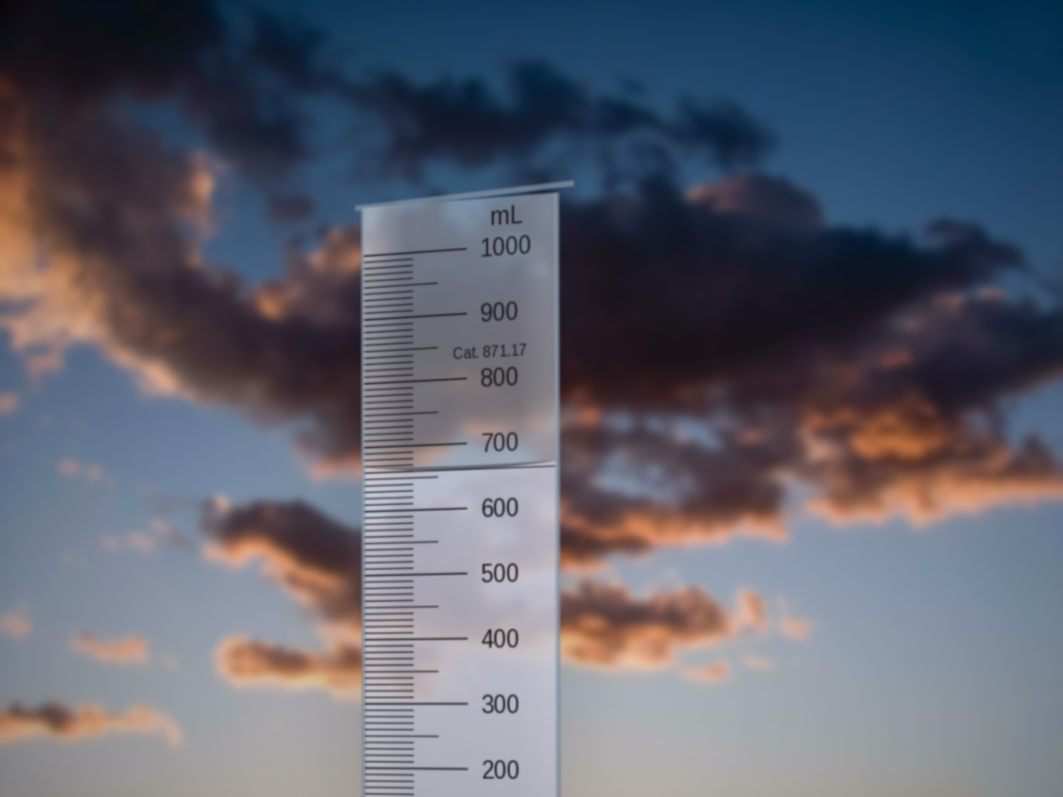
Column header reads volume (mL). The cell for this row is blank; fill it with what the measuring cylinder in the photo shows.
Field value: 660 mL
